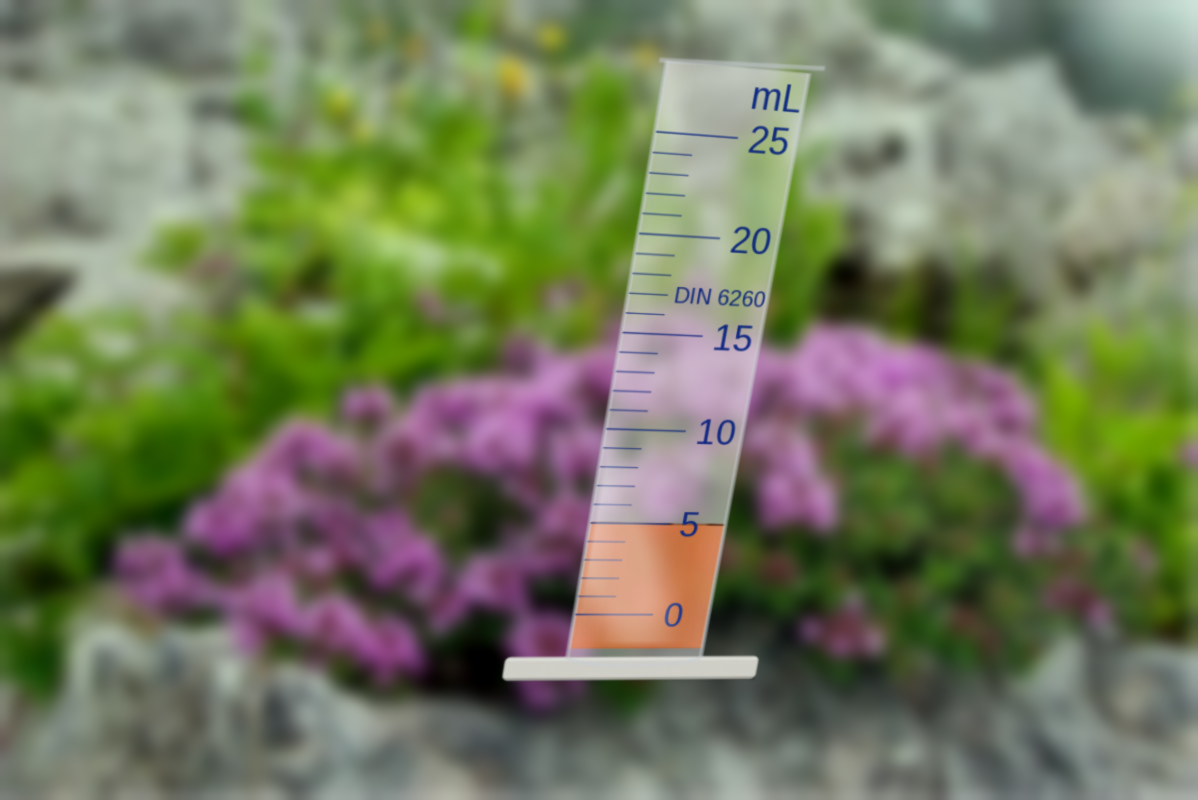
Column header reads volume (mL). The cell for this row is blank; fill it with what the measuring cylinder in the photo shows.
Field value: 5 mL
